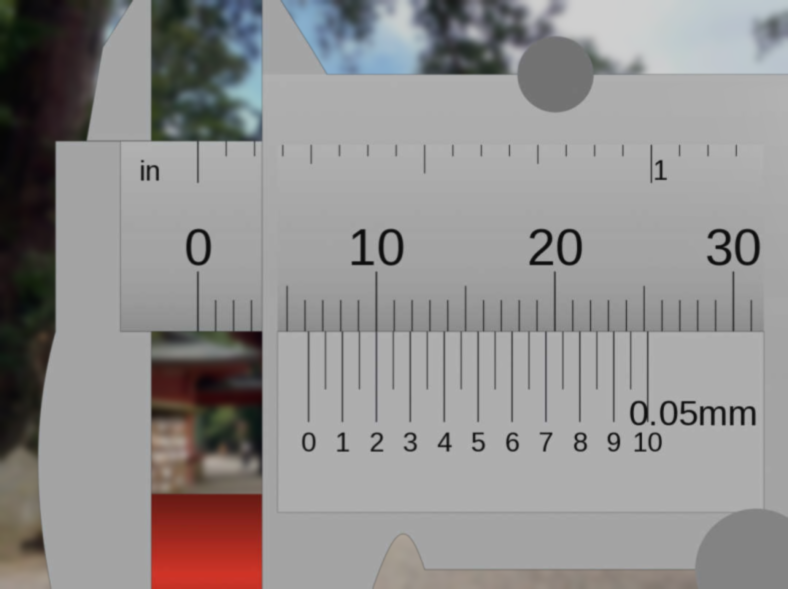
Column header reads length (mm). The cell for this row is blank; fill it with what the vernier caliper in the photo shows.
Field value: 6.2 mm
